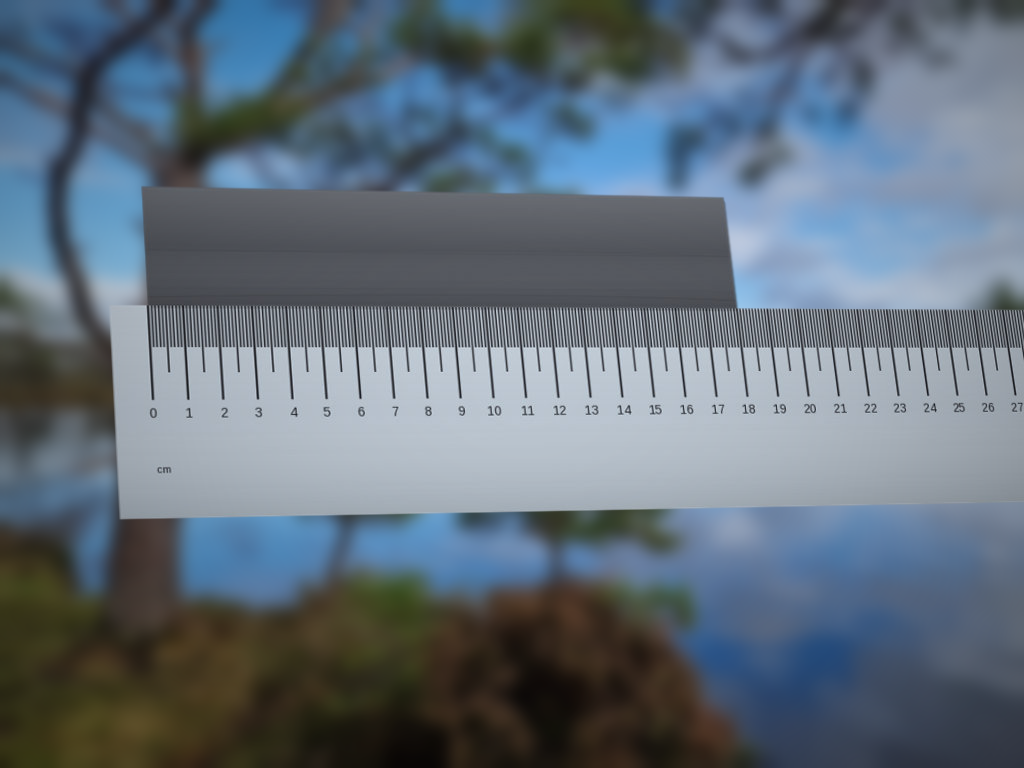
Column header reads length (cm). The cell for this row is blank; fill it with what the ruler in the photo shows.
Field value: 18 cm
